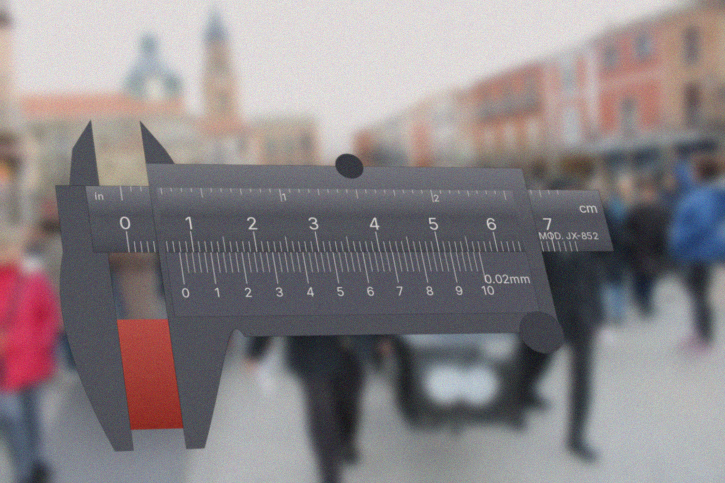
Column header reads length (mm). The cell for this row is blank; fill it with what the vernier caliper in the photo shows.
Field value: 7.8 mm
